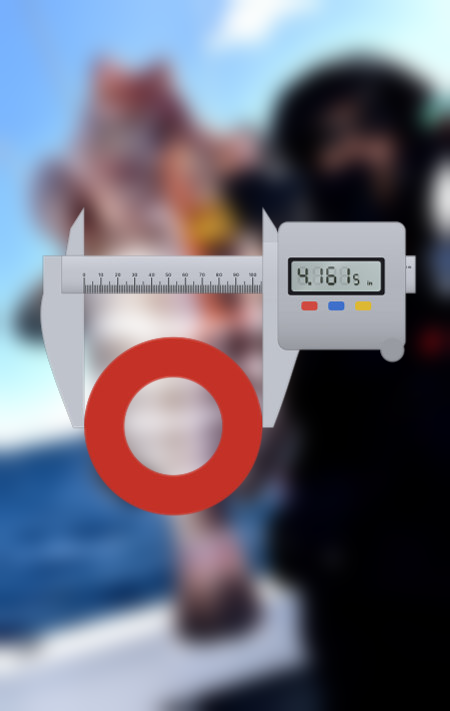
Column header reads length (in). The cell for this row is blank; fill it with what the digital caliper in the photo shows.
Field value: 4.1615 in
